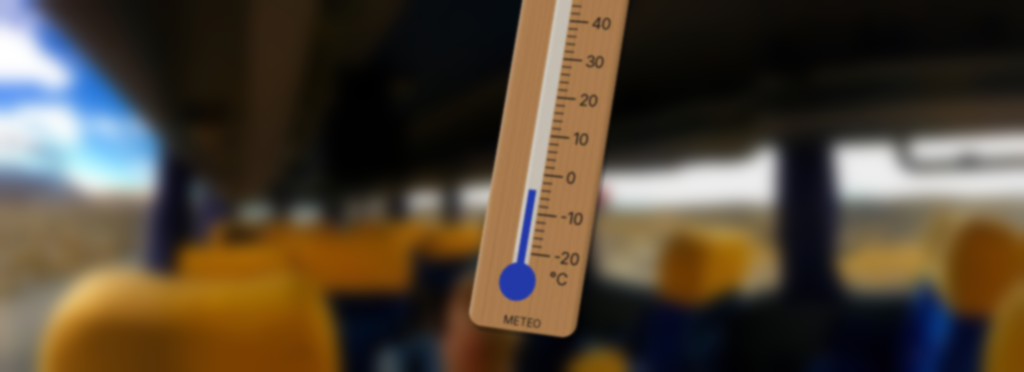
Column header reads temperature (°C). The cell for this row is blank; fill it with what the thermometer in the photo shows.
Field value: -4 °C
